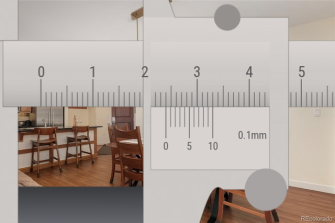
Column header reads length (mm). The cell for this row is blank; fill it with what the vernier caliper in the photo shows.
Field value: 24.0 mm
